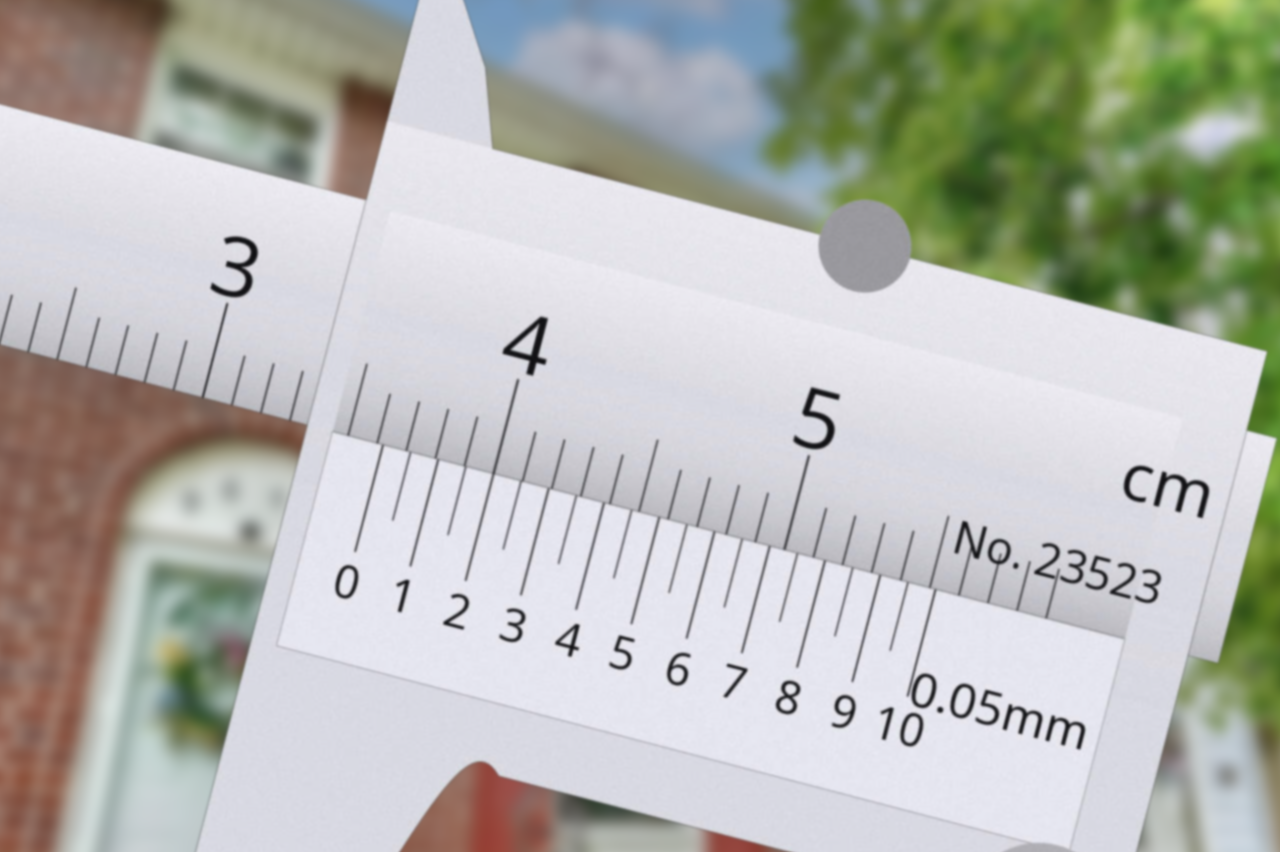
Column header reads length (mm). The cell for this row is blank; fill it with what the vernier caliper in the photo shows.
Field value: 36.2 mm
